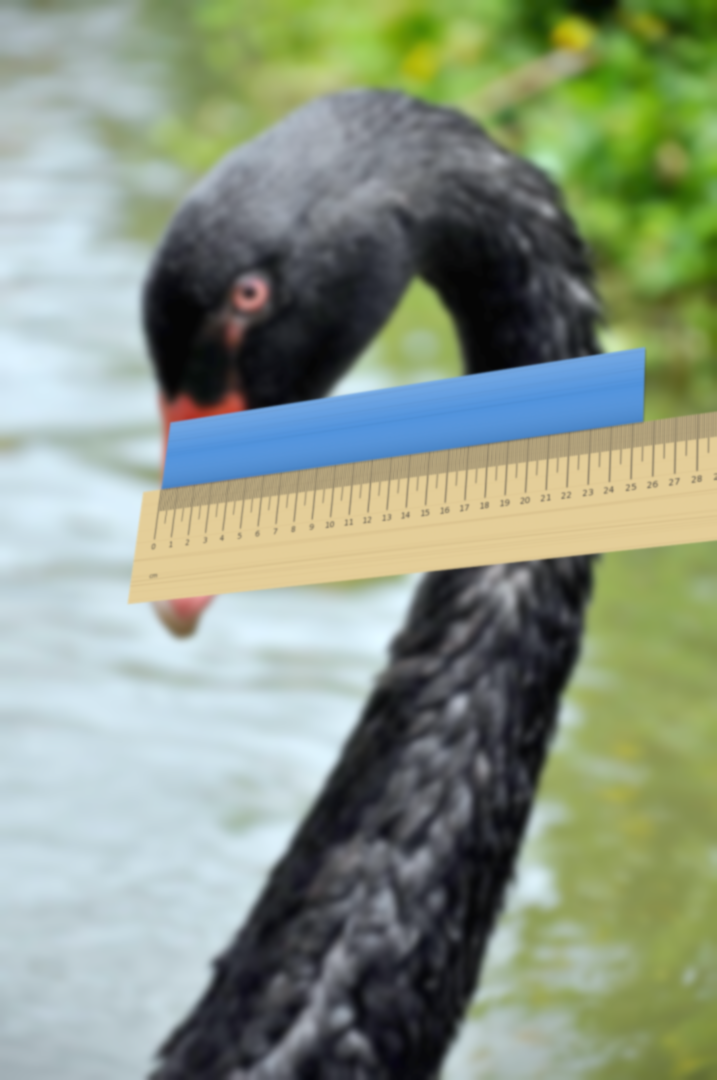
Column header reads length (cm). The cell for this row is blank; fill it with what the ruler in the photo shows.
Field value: 25.5 cm
